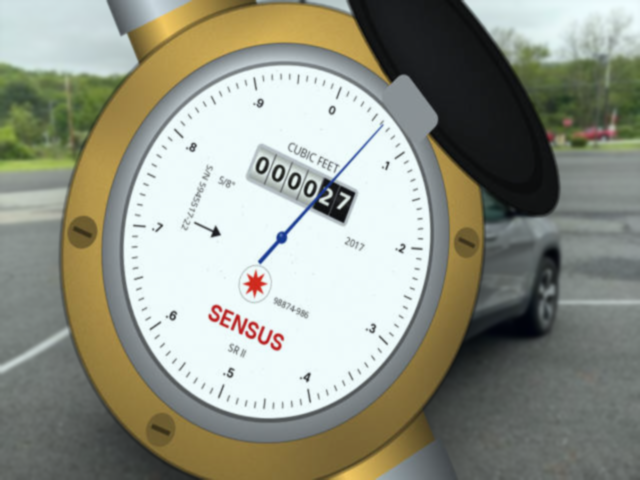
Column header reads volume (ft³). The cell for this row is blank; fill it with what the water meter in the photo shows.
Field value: 27.06 ft³
